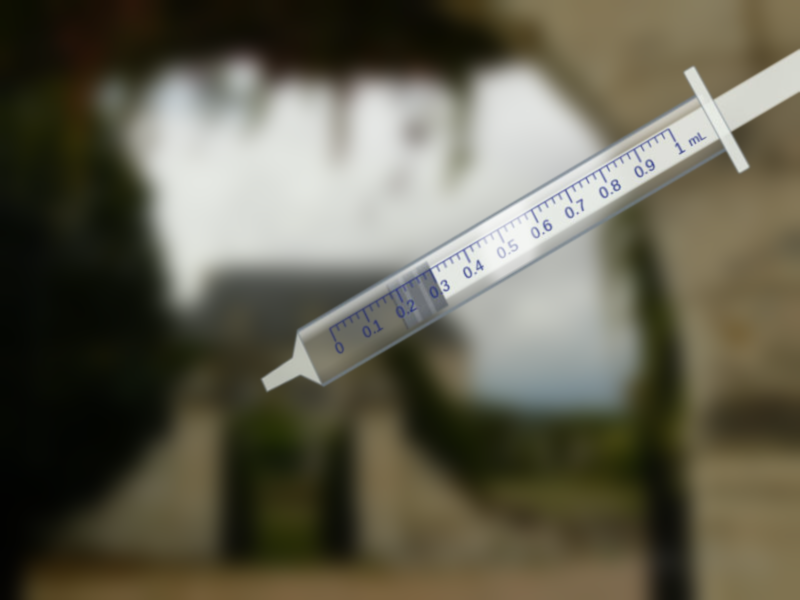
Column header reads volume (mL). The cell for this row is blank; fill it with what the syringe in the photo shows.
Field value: 0.18 mL
